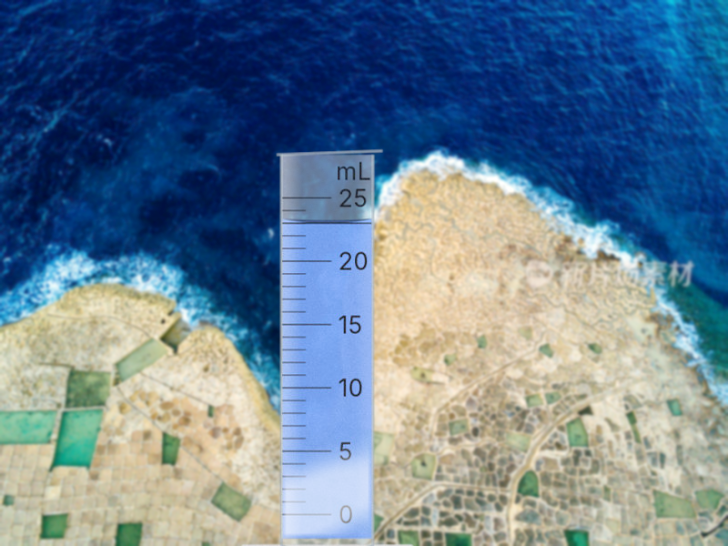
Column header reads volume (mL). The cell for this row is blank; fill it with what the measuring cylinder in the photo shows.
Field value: 23 mL
